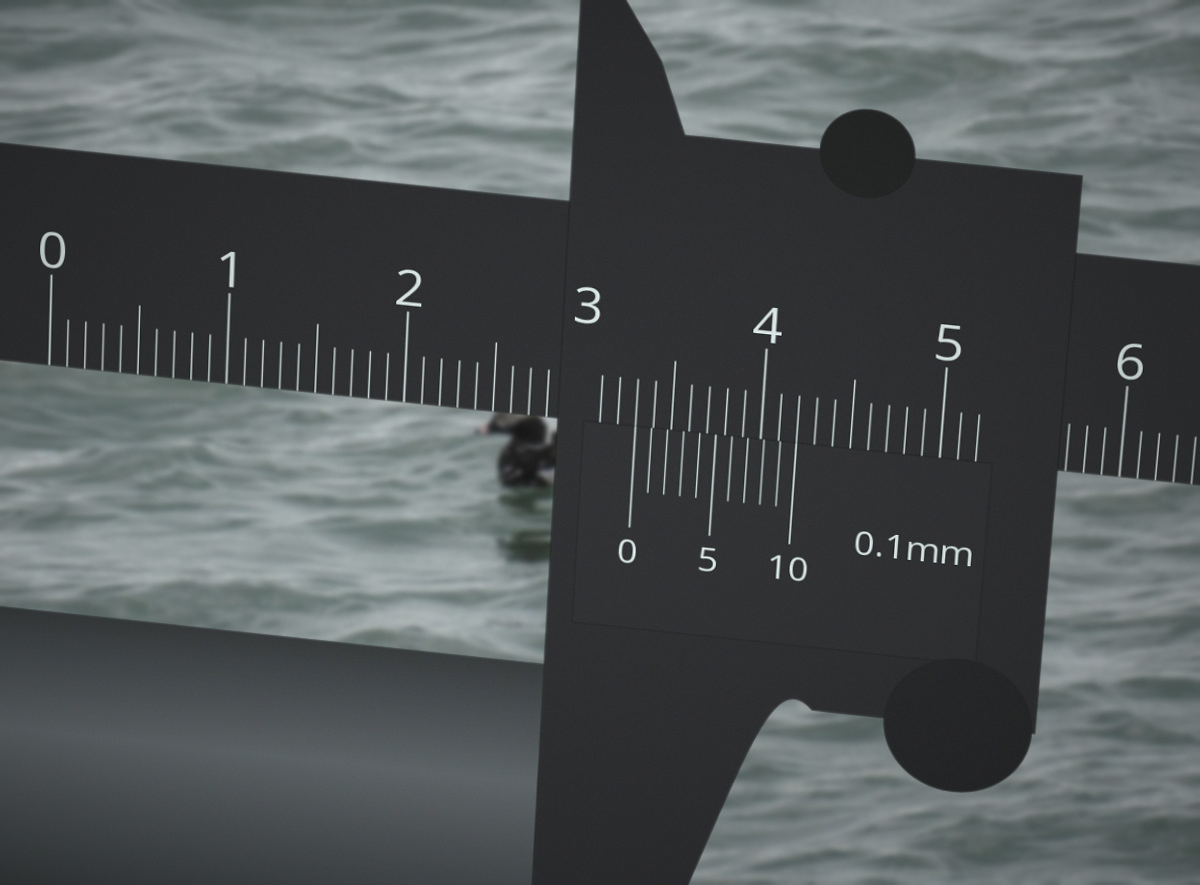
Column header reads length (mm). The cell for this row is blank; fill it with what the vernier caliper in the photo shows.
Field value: 33.0 mm
